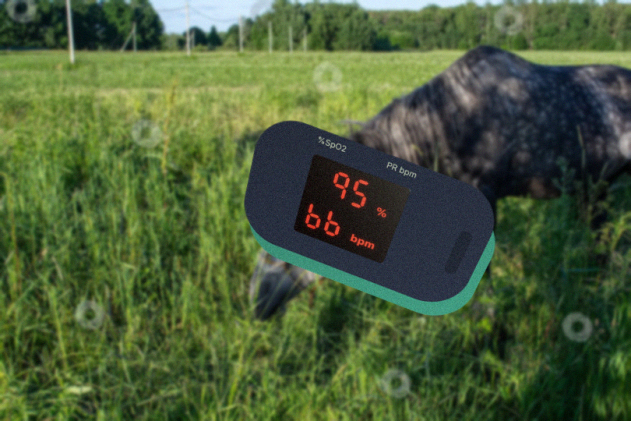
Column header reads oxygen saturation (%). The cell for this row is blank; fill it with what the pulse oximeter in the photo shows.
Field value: 95 %
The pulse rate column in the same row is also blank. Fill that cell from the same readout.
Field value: 66 bpm
